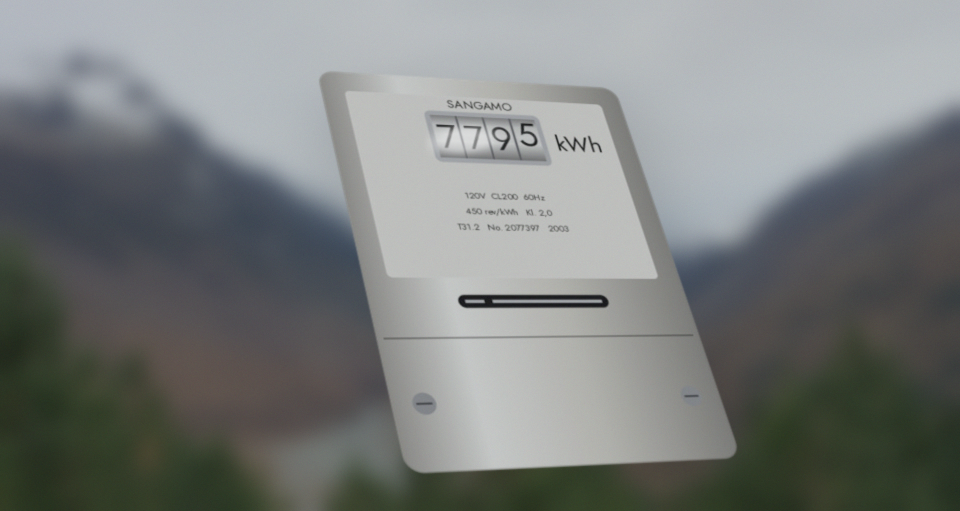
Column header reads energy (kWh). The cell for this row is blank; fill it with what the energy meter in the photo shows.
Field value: 7795 kWh
